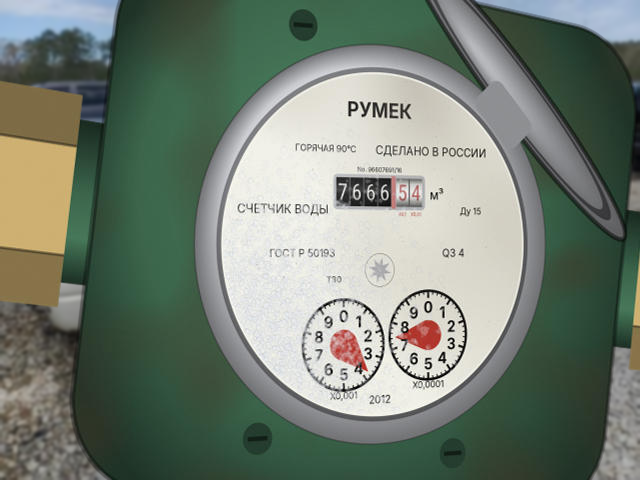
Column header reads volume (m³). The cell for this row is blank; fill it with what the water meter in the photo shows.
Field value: 7666.5437 m³
